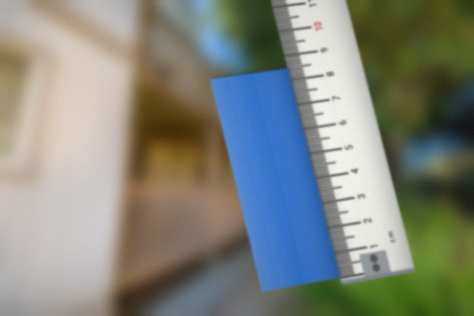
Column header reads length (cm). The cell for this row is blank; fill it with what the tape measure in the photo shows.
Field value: 8.5 cm
